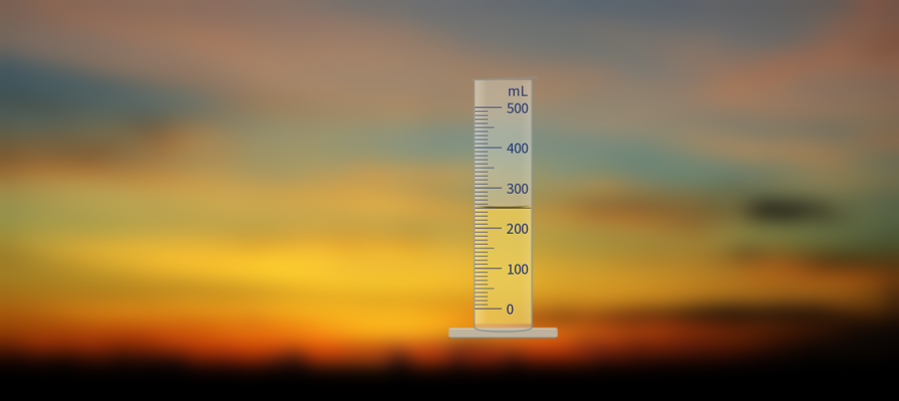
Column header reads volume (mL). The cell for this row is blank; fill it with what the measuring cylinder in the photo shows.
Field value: 250 mL
